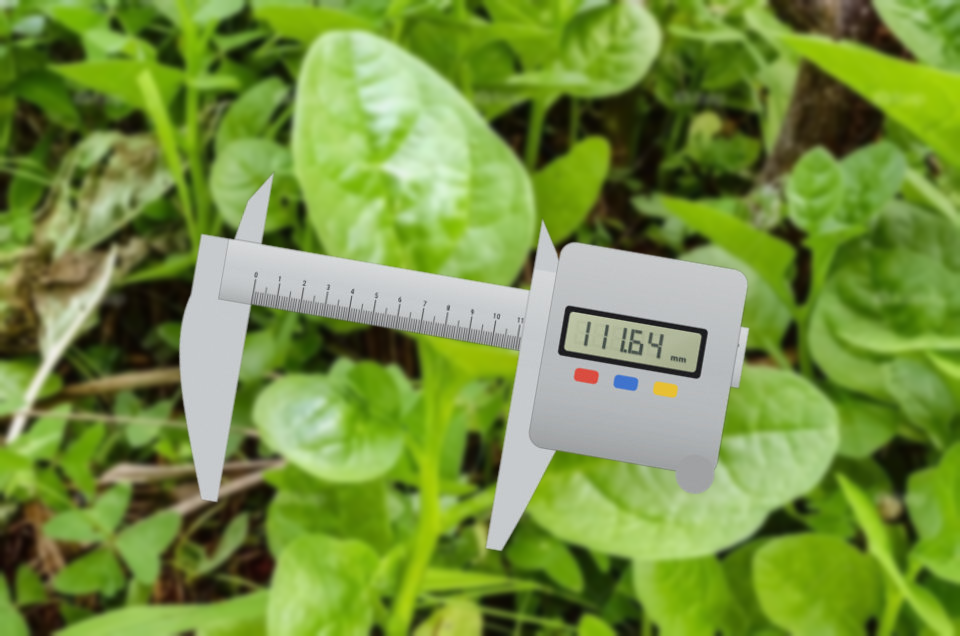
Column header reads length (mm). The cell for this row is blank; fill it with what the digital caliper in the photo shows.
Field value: 111.64 mm
